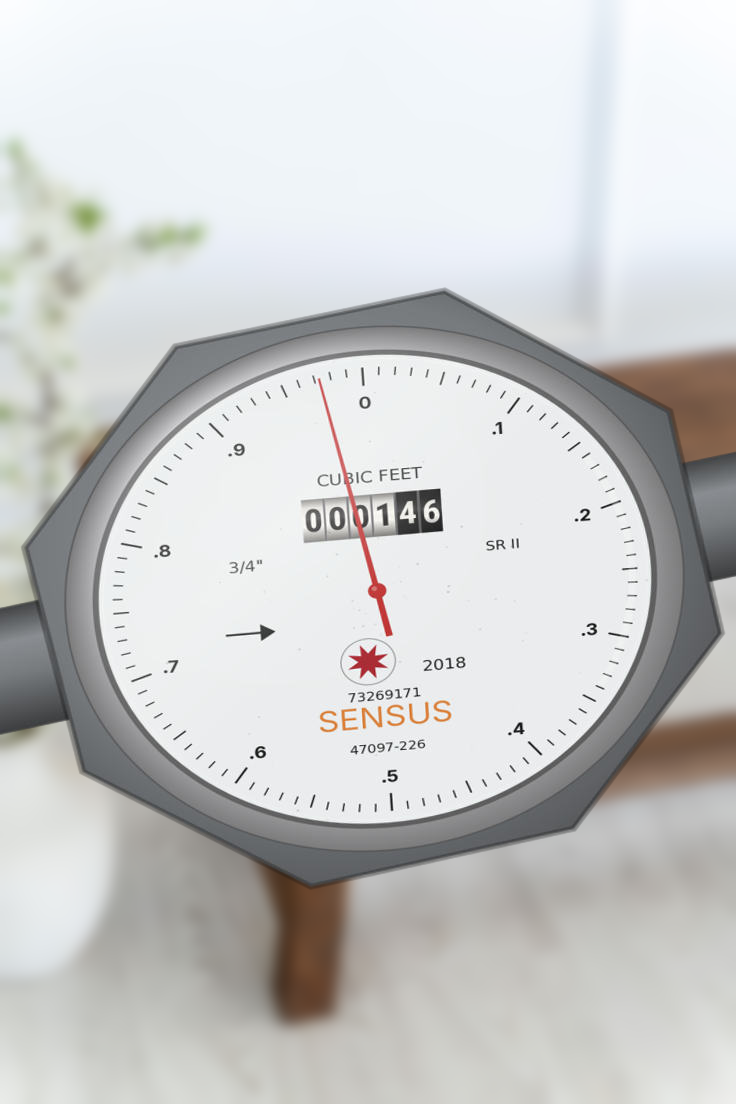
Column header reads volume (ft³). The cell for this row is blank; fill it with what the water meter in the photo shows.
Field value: 145.97 ft³
